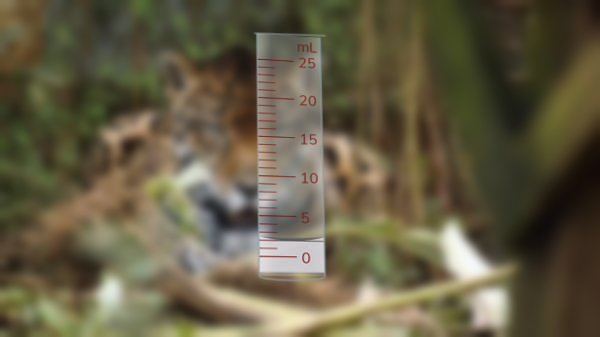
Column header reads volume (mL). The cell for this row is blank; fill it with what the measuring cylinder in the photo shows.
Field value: 2 mL
